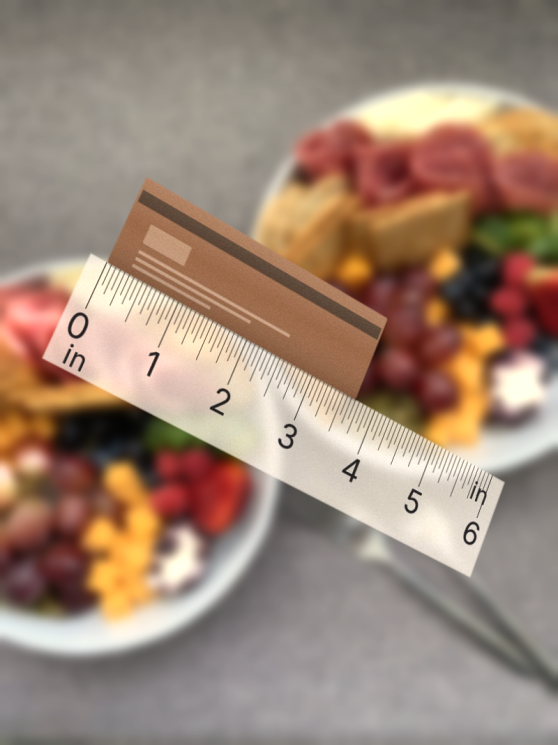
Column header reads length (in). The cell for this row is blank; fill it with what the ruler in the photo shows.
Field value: 3.6875 in
